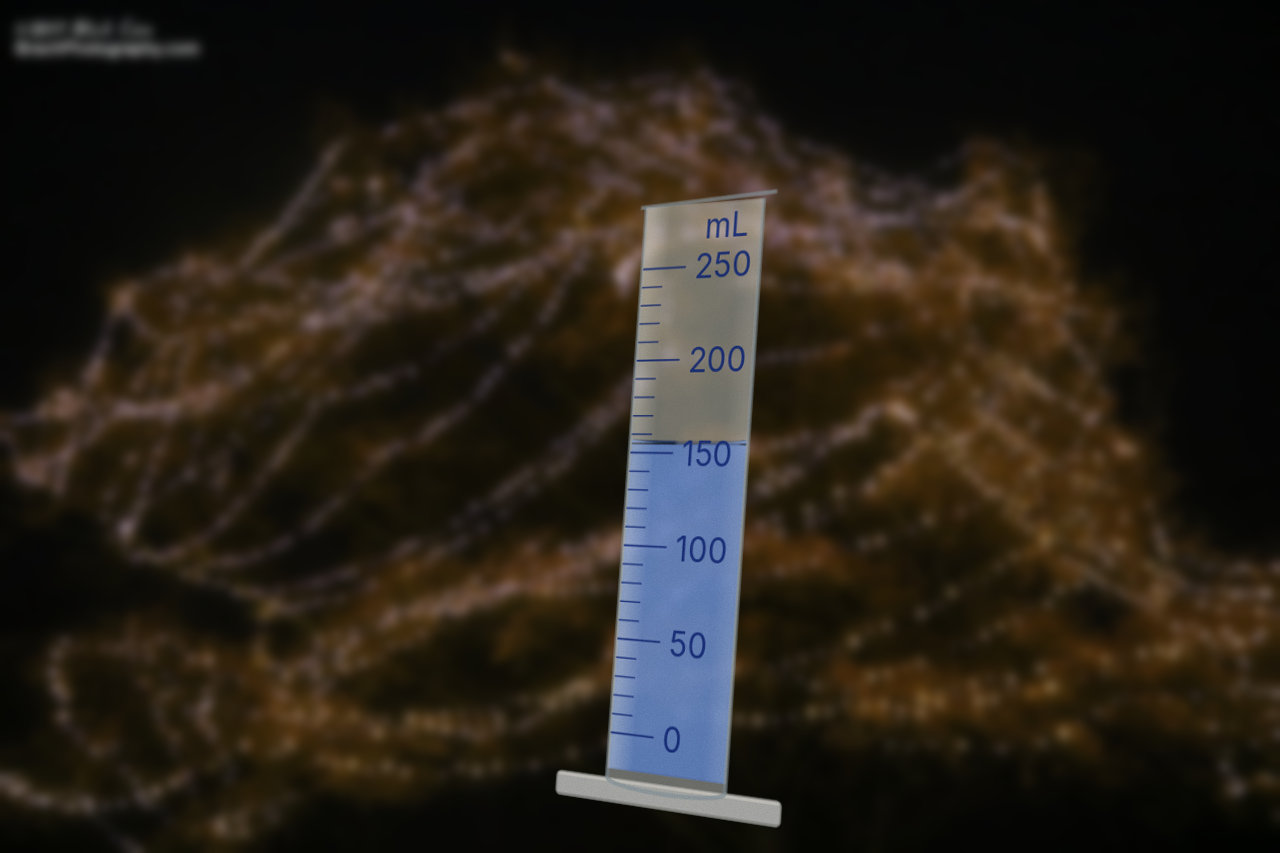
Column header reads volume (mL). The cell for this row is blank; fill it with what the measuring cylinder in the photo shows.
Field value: 155 mL
